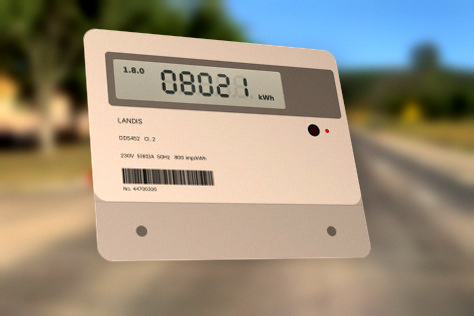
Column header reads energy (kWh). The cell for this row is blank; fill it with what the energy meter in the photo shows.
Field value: 8021 kWh
